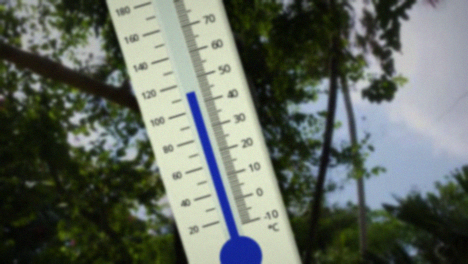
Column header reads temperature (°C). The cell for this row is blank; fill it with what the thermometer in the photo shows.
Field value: 45 °C
